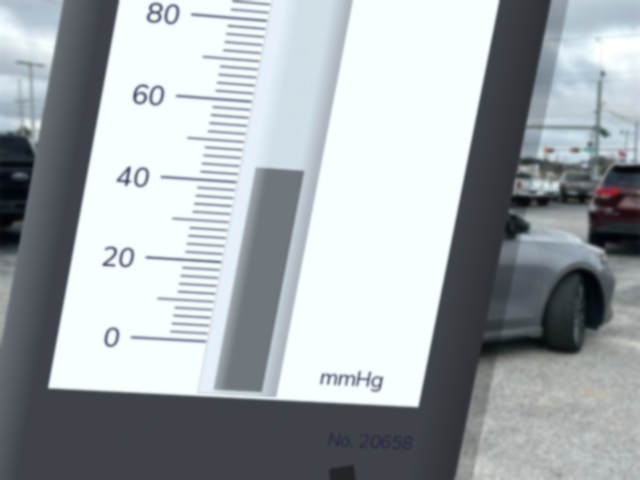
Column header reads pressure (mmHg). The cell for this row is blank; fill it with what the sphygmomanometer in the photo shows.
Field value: 44 mmHg
